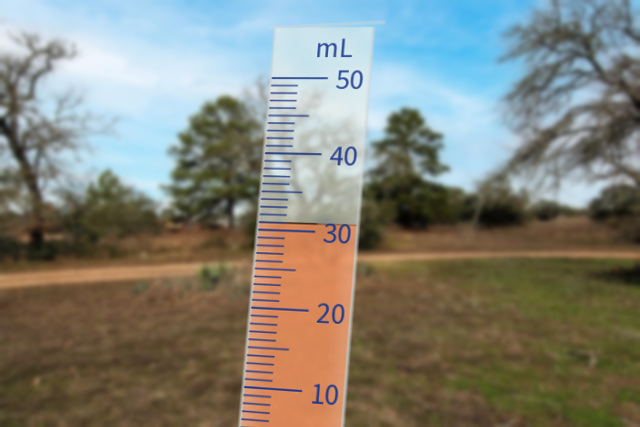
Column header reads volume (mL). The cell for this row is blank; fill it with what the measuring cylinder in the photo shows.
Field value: 31 mL
